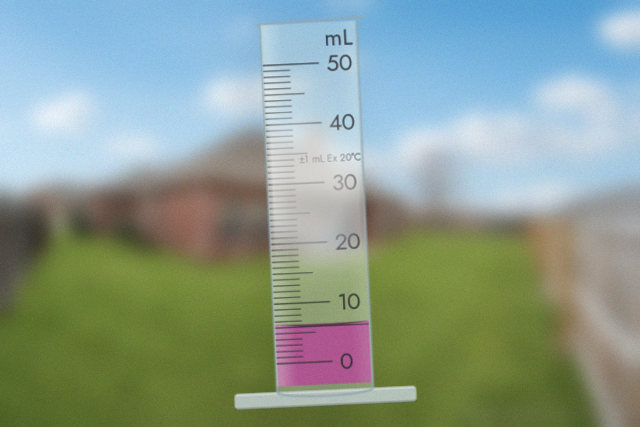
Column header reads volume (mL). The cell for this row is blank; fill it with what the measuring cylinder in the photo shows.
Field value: 6 mL
